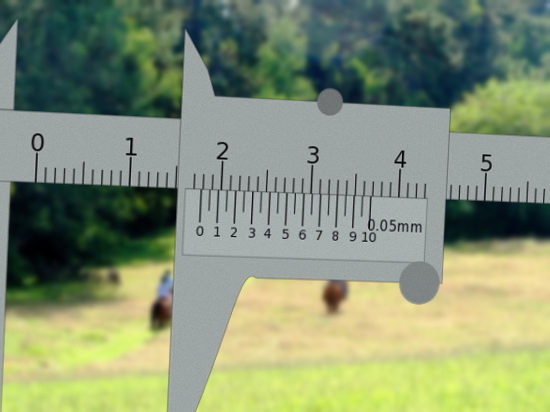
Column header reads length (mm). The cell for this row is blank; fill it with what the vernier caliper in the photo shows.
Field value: 17.8 mm
